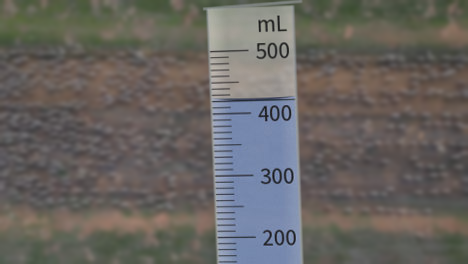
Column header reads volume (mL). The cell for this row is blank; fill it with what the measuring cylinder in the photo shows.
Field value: 420 mL
